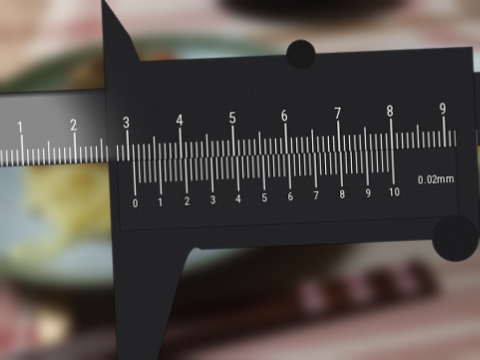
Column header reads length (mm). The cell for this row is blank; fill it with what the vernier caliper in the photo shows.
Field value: 31.0 mm
